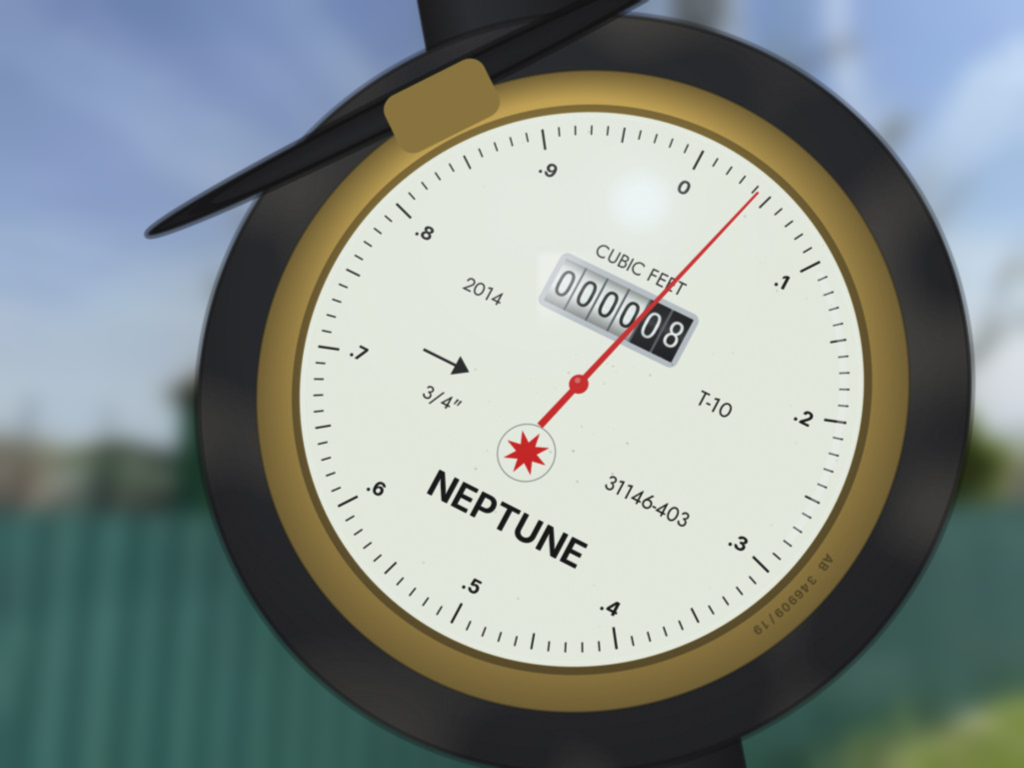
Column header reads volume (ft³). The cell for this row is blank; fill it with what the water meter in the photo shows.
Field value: 8.04 ft³
